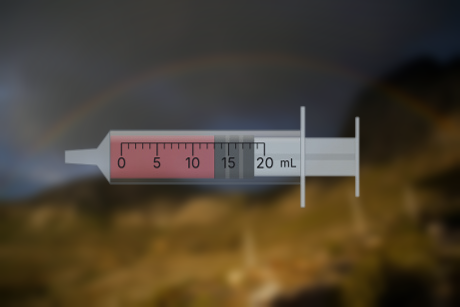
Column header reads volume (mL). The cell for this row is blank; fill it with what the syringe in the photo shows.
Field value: 13 mL
